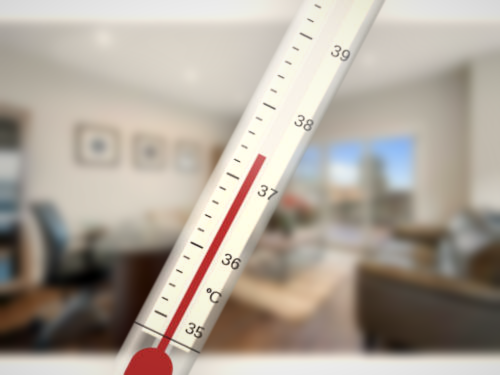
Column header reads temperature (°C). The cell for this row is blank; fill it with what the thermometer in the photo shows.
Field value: 37.4 °C
